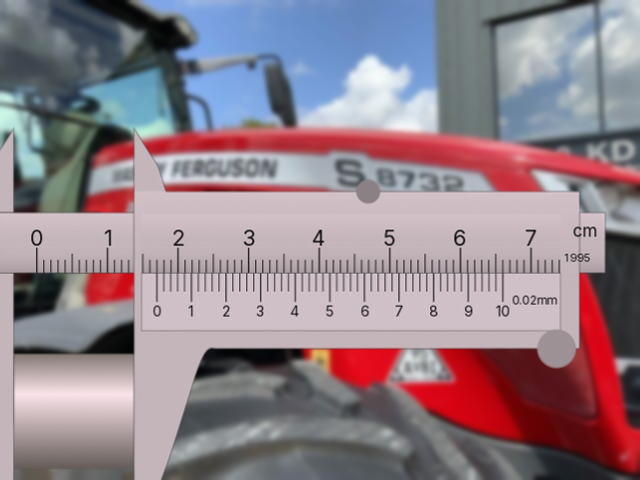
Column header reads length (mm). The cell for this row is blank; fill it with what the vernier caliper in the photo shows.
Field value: 17.0 mm
